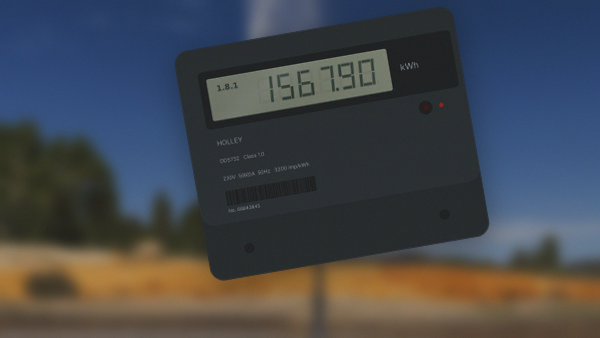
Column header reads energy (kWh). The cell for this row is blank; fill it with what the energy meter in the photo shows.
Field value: 1567.90 kWh
